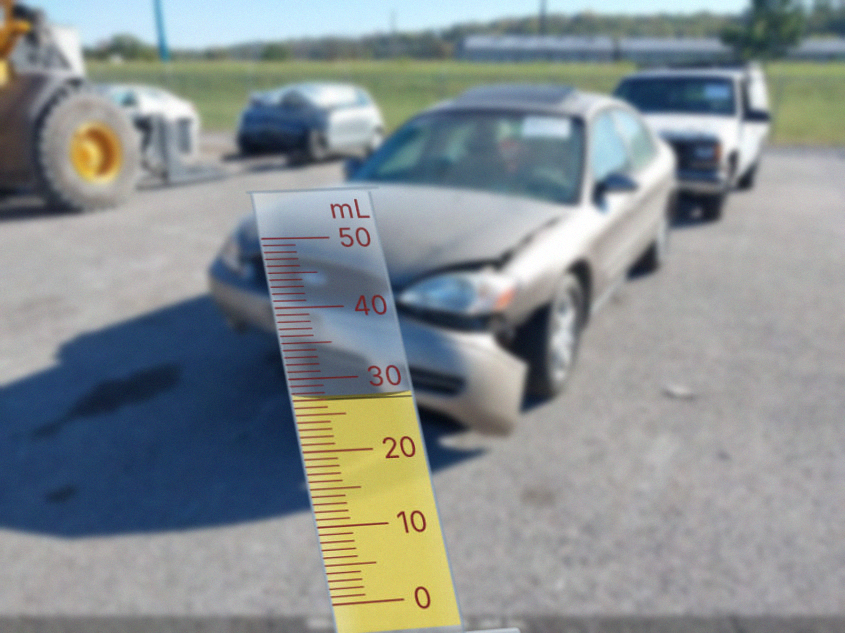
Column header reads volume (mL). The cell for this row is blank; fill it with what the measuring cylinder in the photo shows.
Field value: 27 mL
